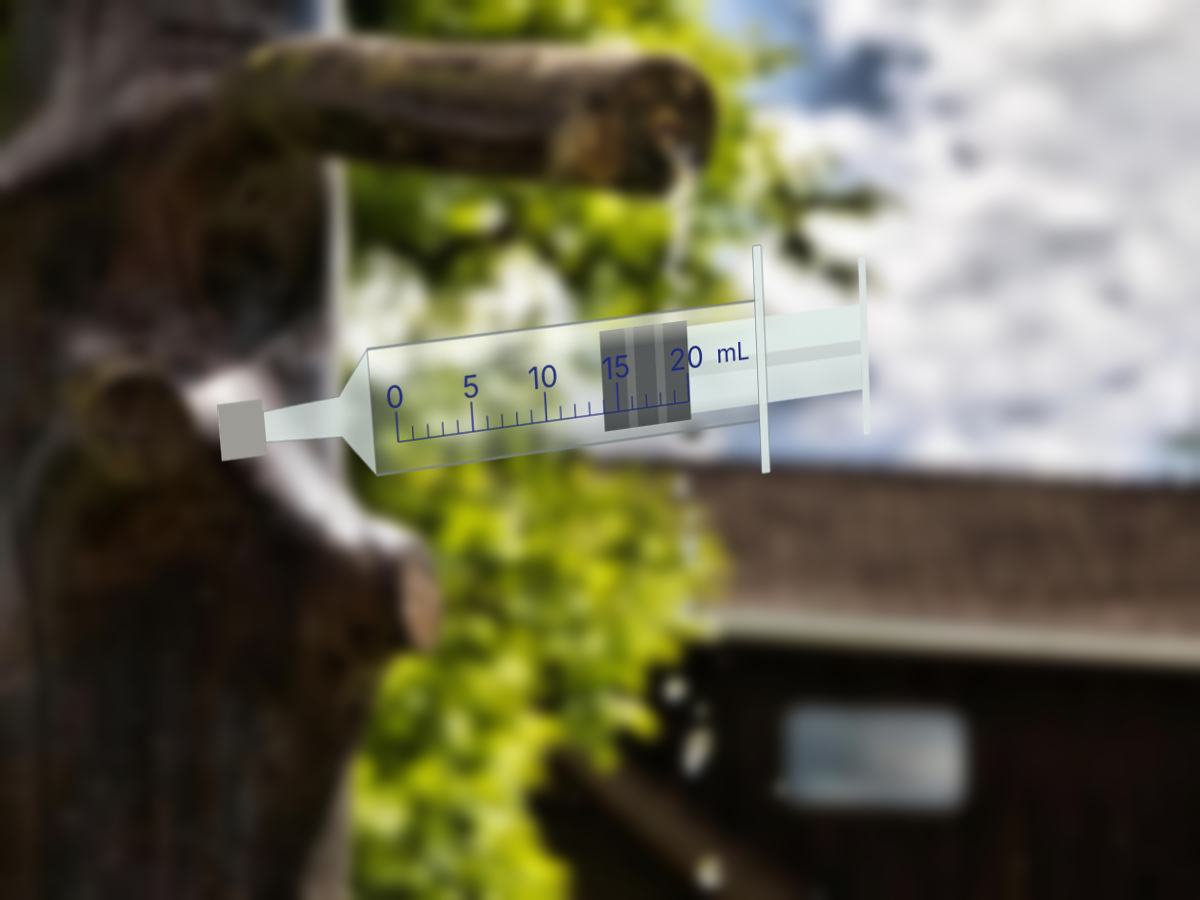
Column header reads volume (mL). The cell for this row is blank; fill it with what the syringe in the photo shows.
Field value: 14 mL
